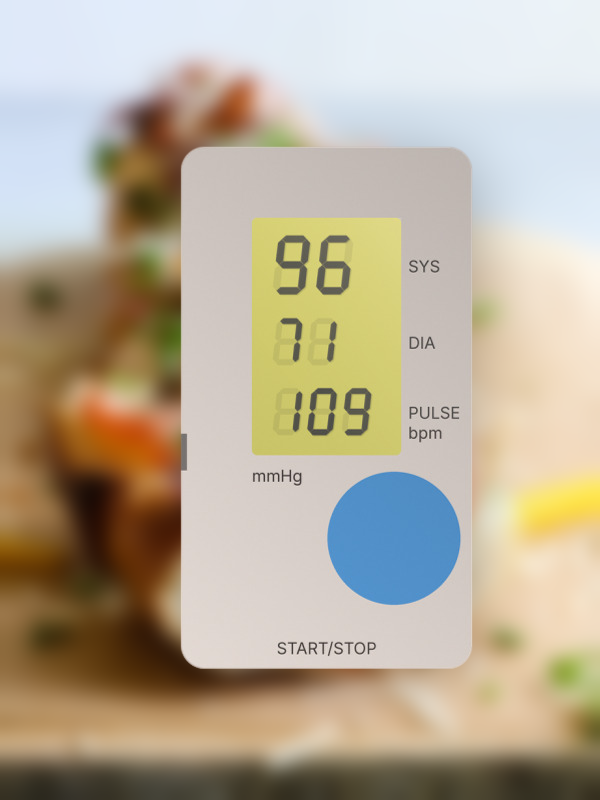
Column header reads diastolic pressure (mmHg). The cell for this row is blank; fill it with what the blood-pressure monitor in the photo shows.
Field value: 71 mmHg
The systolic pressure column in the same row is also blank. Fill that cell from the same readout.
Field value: 96 mmHg
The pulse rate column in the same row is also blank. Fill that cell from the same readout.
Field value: 109 bpm
